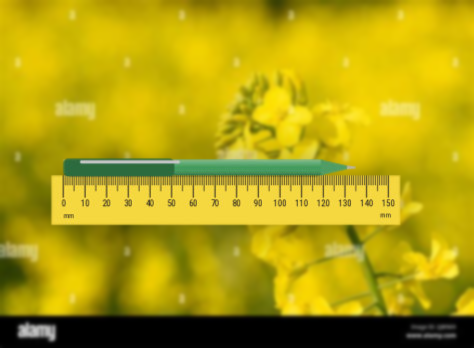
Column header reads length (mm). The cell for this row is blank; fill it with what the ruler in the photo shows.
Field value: 135 mm
